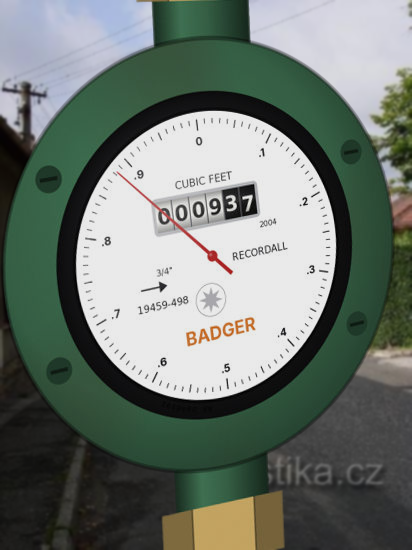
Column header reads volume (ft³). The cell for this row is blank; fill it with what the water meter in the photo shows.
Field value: 936.88 ft³
